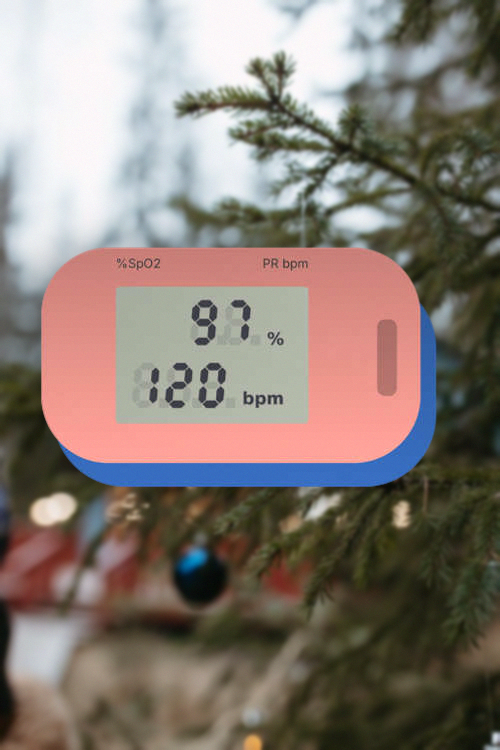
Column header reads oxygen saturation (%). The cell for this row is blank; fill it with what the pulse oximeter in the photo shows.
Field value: 97 %
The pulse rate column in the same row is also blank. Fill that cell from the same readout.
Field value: 120 bpm
